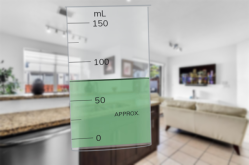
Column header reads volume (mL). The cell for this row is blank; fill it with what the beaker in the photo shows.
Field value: 75 mL
